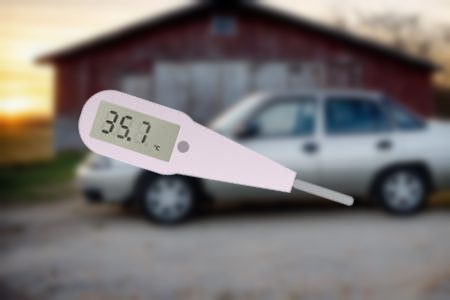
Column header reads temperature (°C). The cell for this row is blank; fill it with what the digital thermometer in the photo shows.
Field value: 35.7 °C
